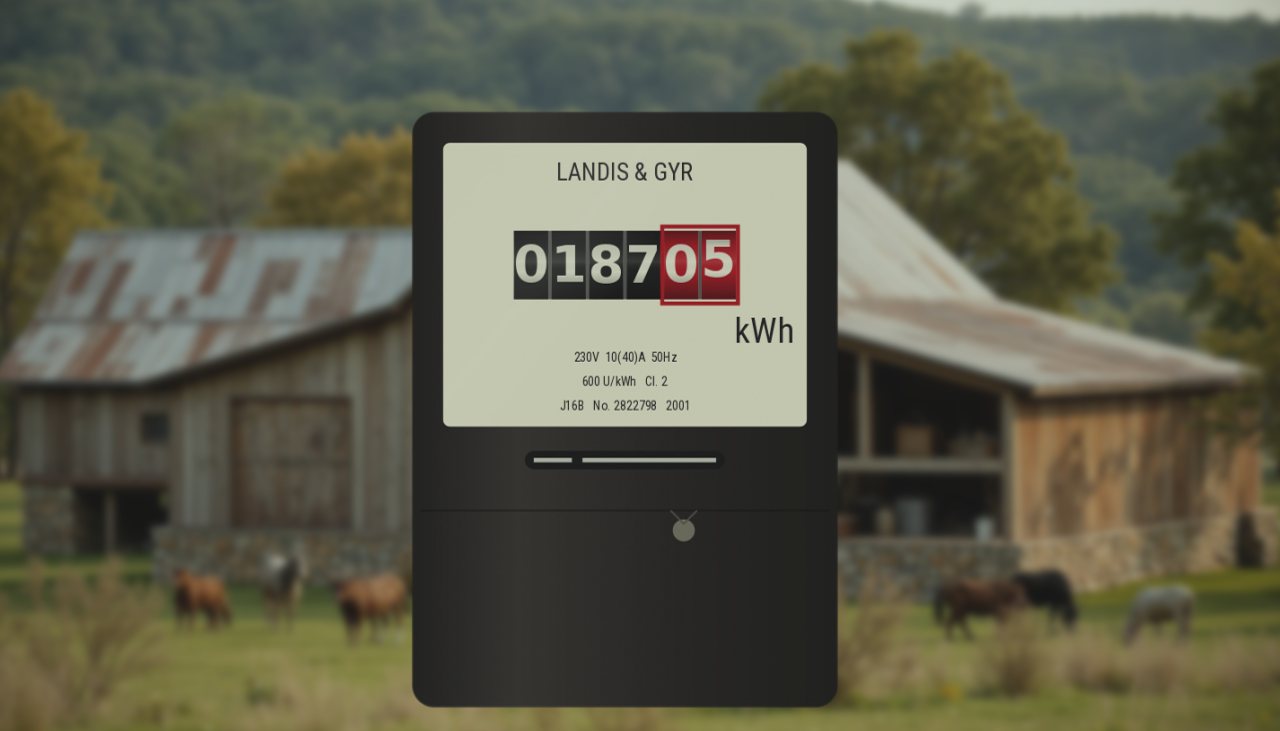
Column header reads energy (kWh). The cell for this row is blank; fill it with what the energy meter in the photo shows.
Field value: 187.05 kWh
